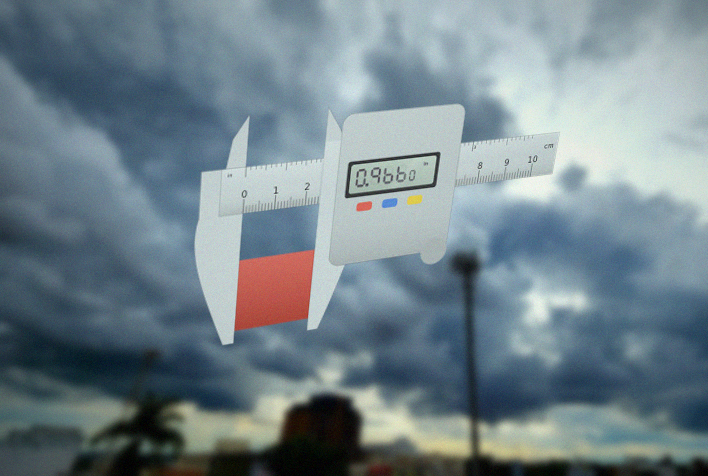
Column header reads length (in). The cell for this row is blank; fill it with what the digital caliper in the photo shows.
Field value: 0.9660 in
